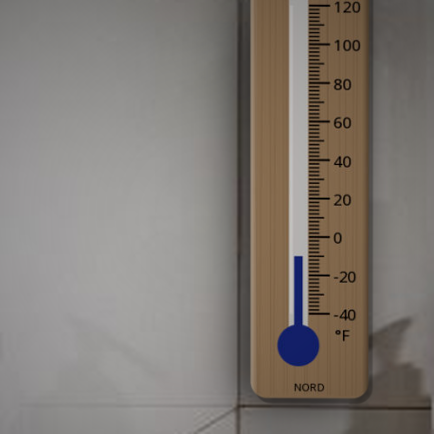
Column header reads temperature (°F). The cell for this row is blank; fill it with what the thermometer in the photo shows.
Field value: -10 °F
